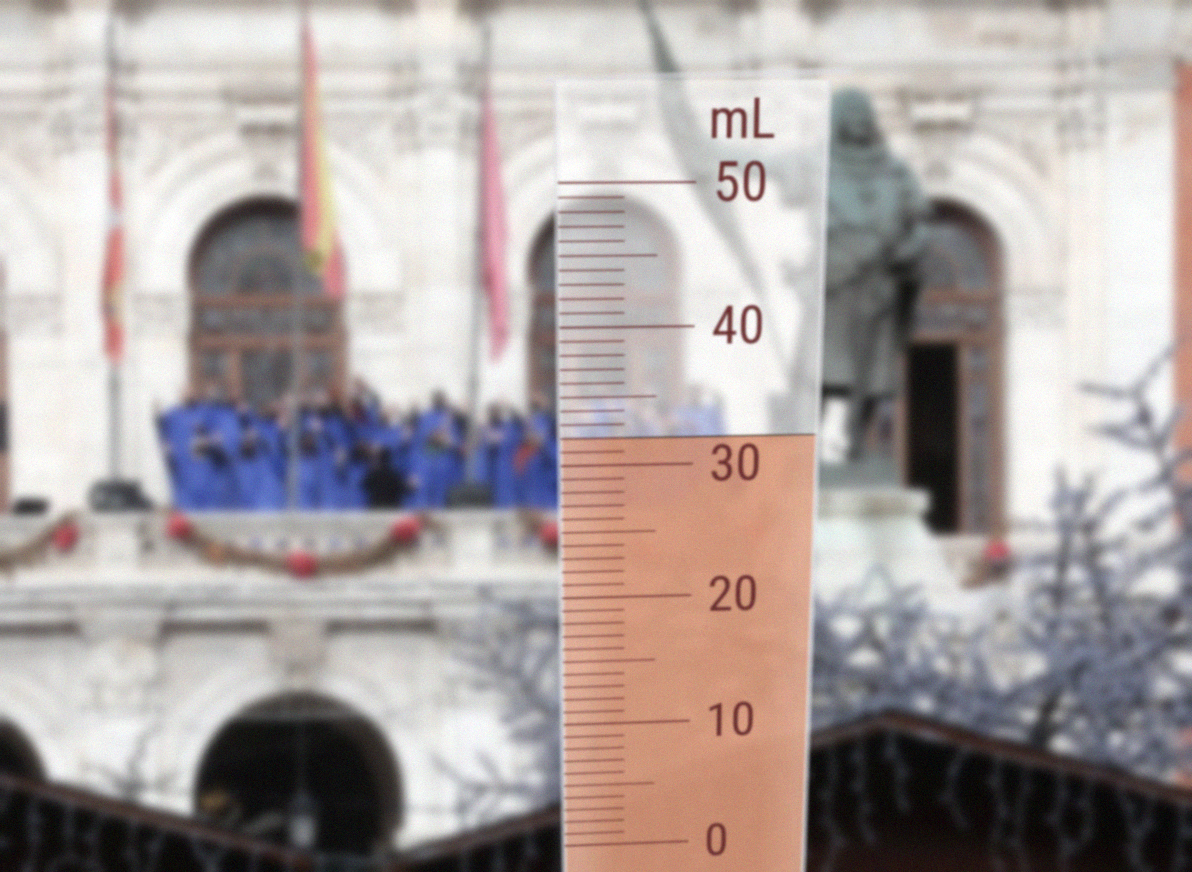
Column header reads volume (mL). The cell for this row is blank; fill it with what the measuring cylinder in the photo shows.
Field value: 32 mL
